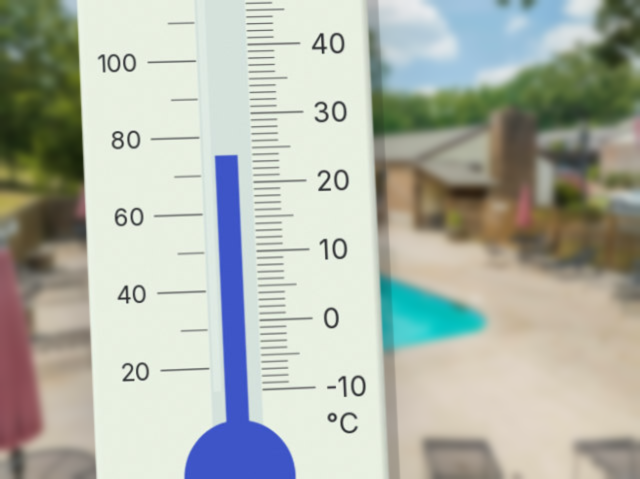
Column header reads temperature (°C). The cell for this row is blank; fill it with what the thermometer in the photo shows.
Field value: 24 °C
